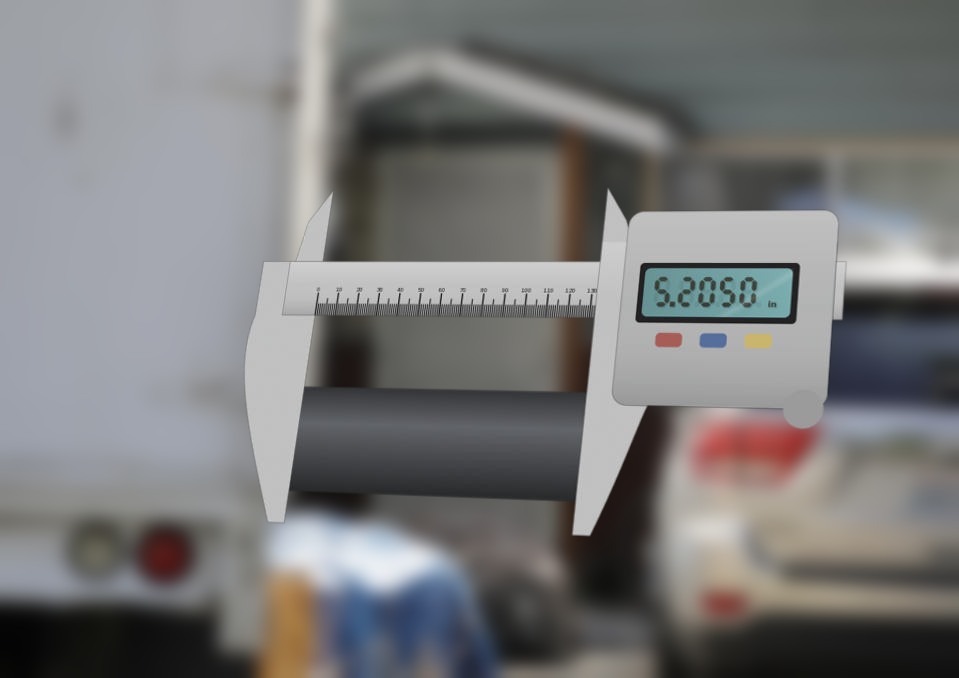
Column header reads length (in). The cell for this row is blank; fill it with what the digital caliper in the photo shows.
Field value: 5.2050 in
